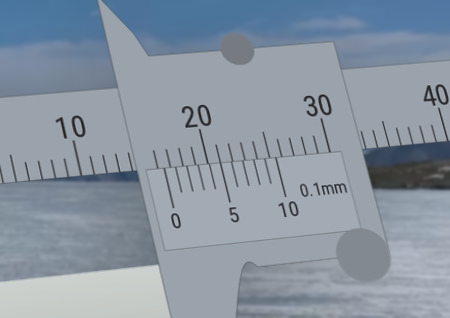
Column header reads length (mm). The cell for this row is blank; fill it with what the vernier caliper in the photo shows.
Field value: 16.5 mm
